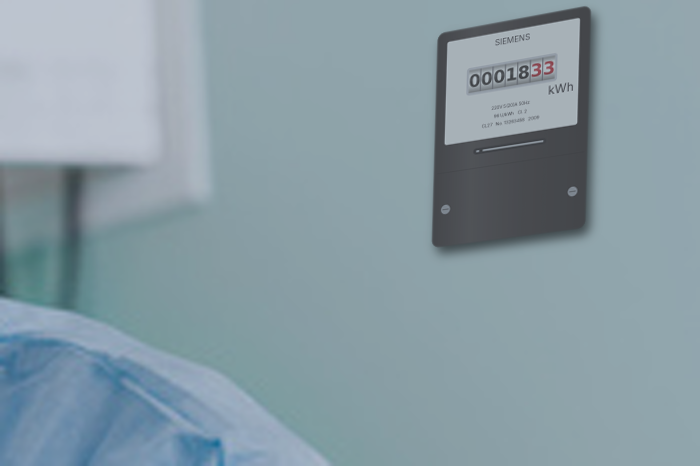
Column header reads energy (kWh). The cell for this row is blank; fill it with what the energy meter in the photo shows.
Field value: 18.33 kWh
